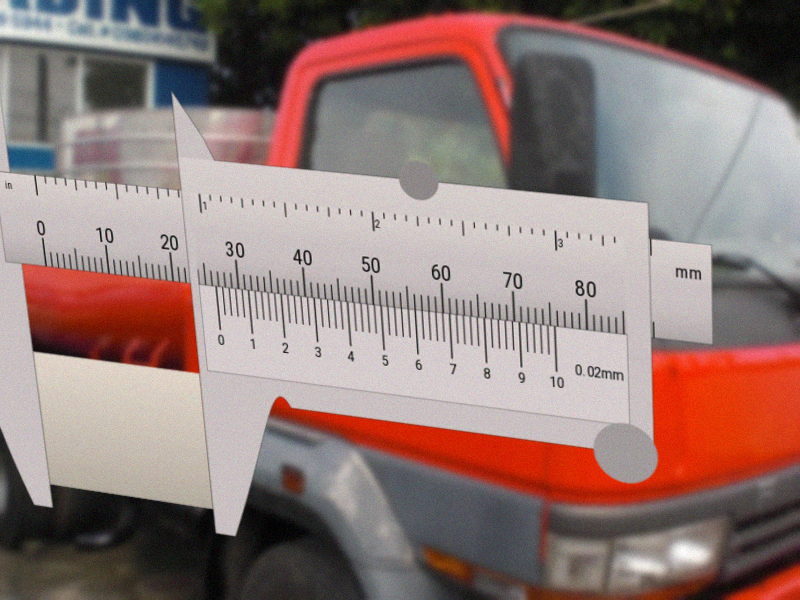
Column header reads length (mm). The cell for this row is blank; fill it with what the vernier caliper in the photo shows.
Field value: 26.6 mm
